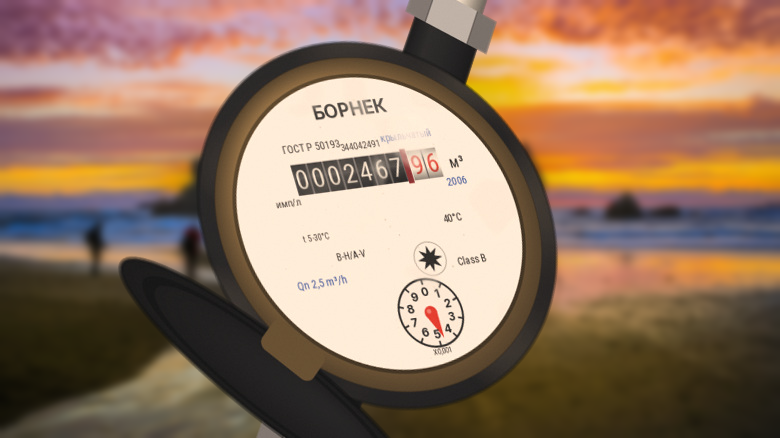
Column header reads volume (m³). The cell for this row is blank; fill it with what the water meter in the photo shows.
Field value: 2467.964 m³
